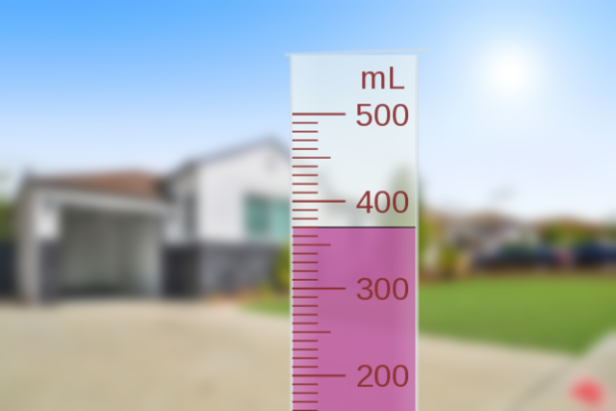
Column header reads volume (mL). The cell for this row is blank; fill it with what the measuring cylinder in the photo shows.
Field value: 370 mL
